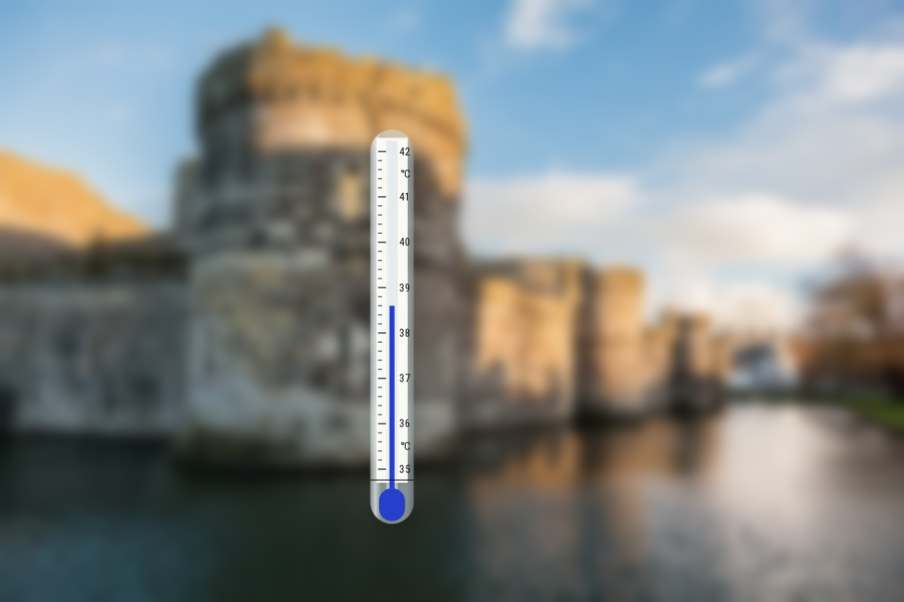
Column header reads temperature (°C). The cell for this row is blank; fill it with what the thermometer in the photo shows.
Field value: 38.6 °C
